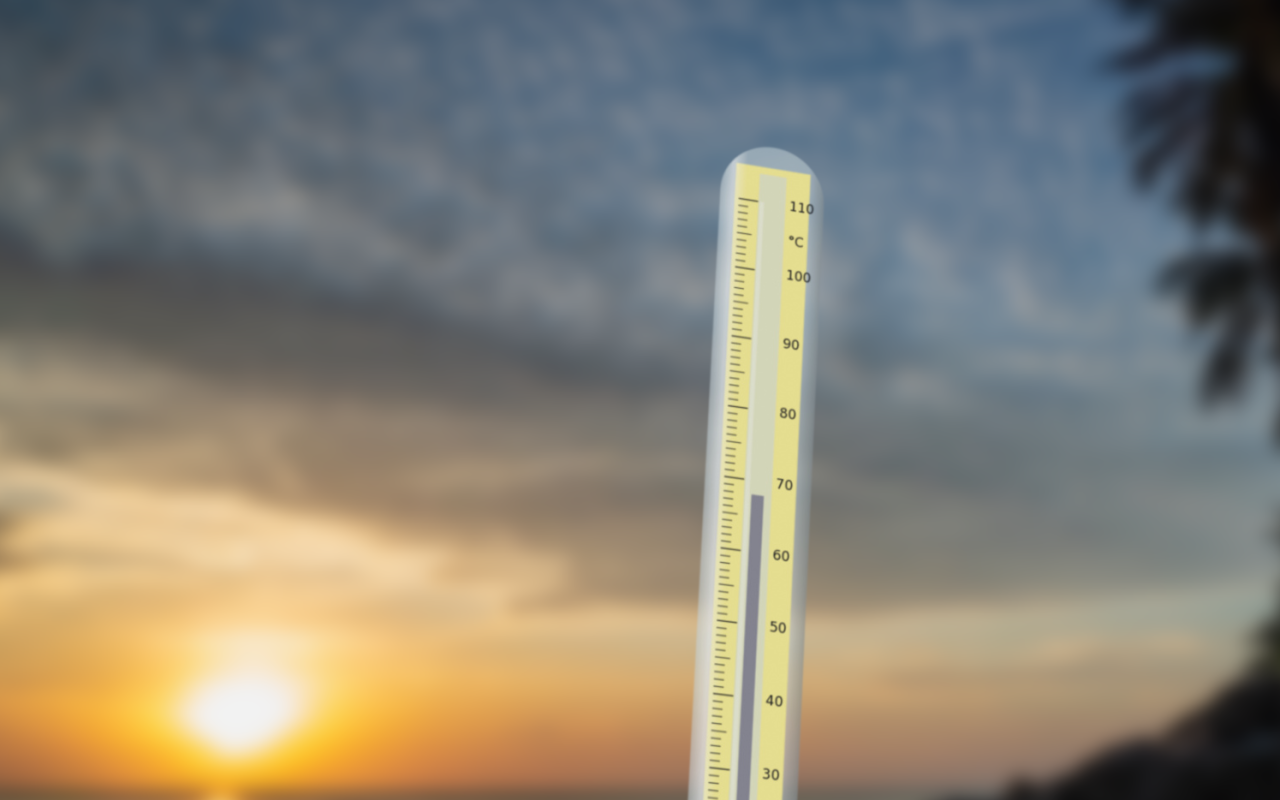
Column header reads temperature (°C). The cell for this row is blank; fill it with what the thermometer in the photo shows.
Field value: 68 °C
